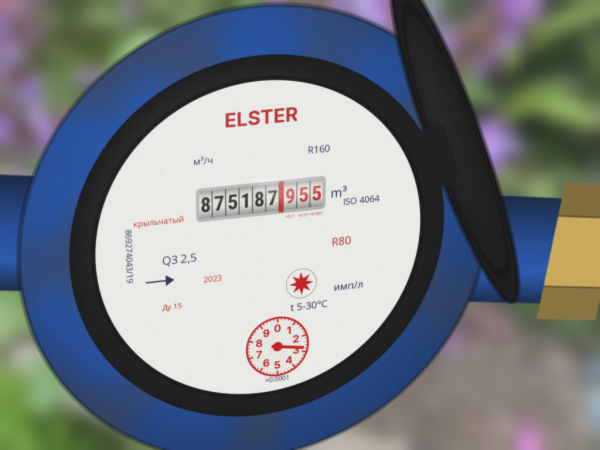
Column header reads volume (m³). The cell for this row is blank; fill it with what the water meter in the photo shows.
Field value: 875187.9552 m³
